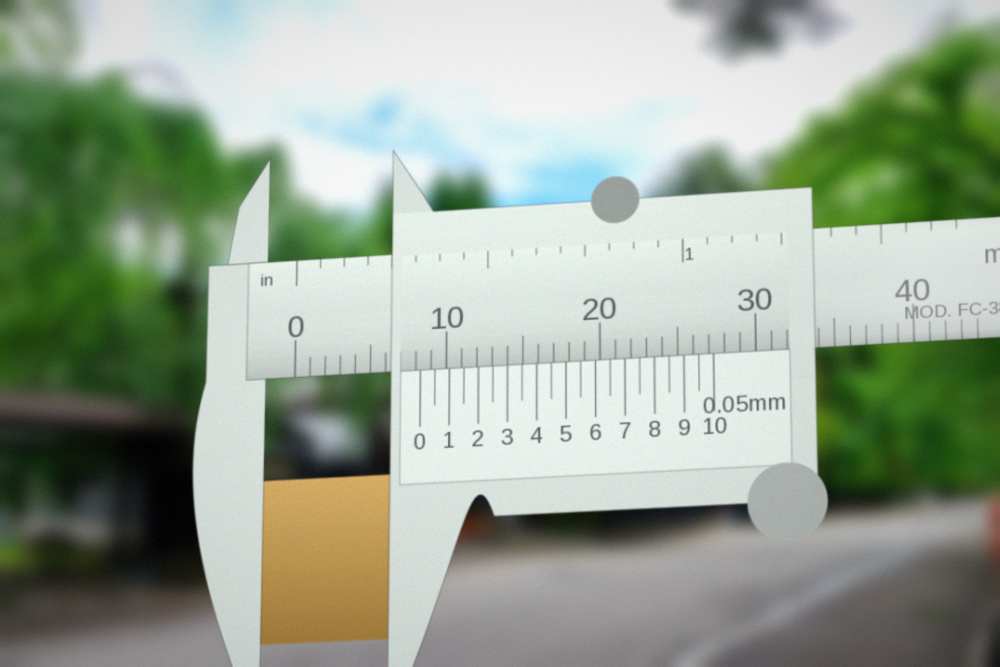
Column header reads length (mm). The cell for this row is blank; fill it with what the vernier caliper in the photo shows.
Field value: 8.3 mm
